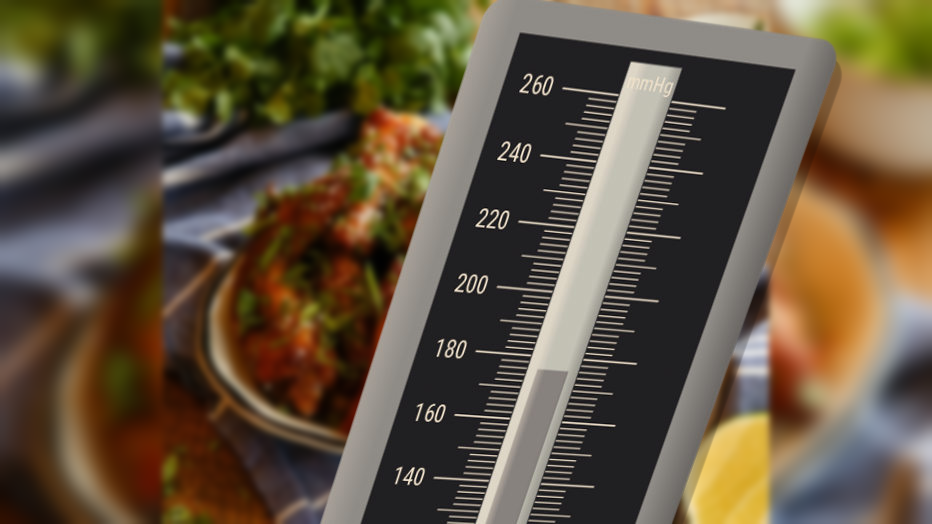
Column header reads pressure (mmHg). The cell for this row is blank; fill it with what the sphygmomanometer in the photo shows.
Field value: 176 mmHg
